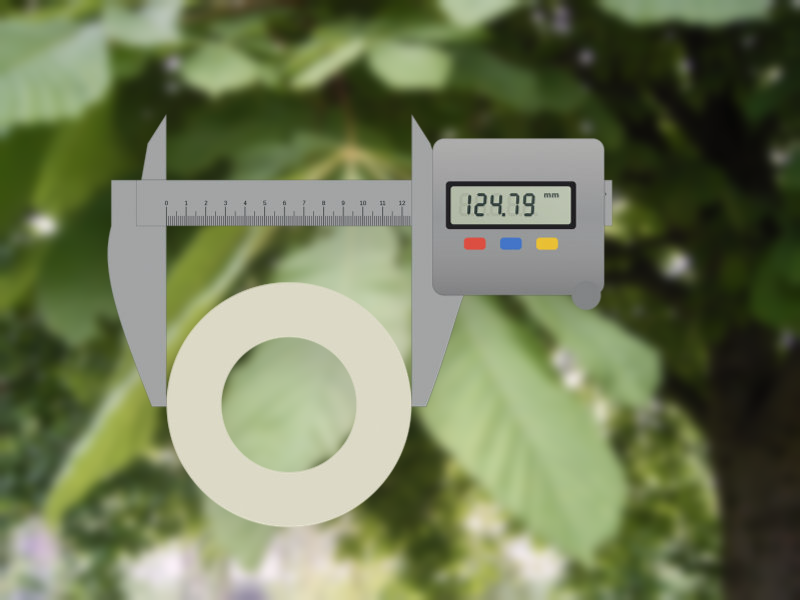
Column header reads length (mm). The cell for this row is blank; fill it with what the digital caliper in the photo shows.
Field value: 124.79 mm
